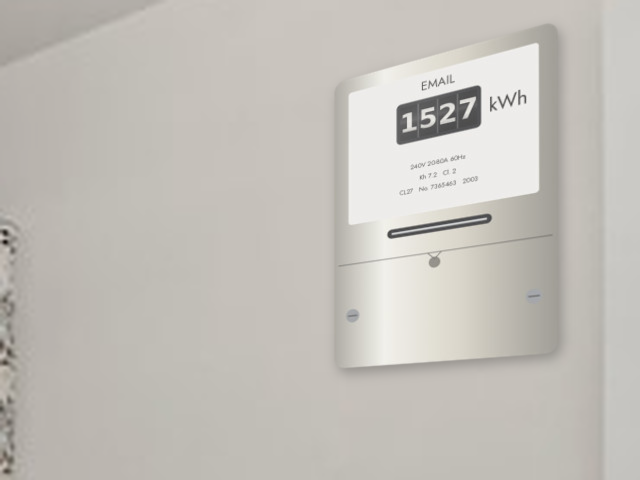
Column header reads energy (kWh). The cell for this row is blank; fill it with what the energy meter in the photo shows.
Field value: 1527 kWh
